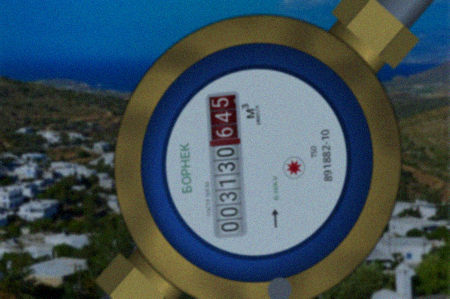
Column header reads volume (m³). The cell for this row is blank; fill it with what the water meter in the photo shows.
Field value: 3130.645 m³
